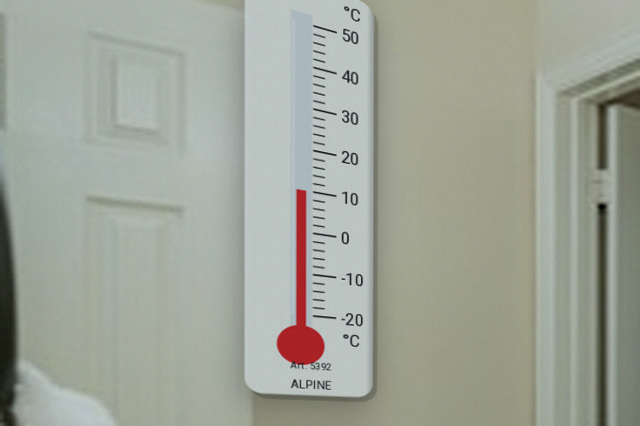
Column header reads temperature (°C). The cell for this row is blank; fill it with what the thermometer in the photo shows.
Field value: 10 °C
